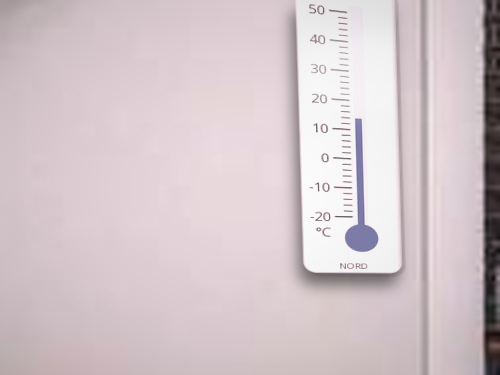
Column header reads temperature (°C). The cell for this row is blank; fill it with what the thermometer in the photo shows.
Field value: 14 °C
